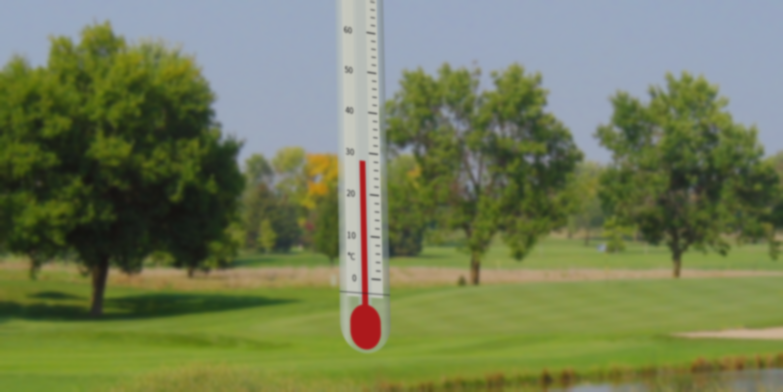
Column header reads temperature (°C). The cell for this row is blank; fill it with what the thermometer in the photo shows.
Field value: 28 °C
